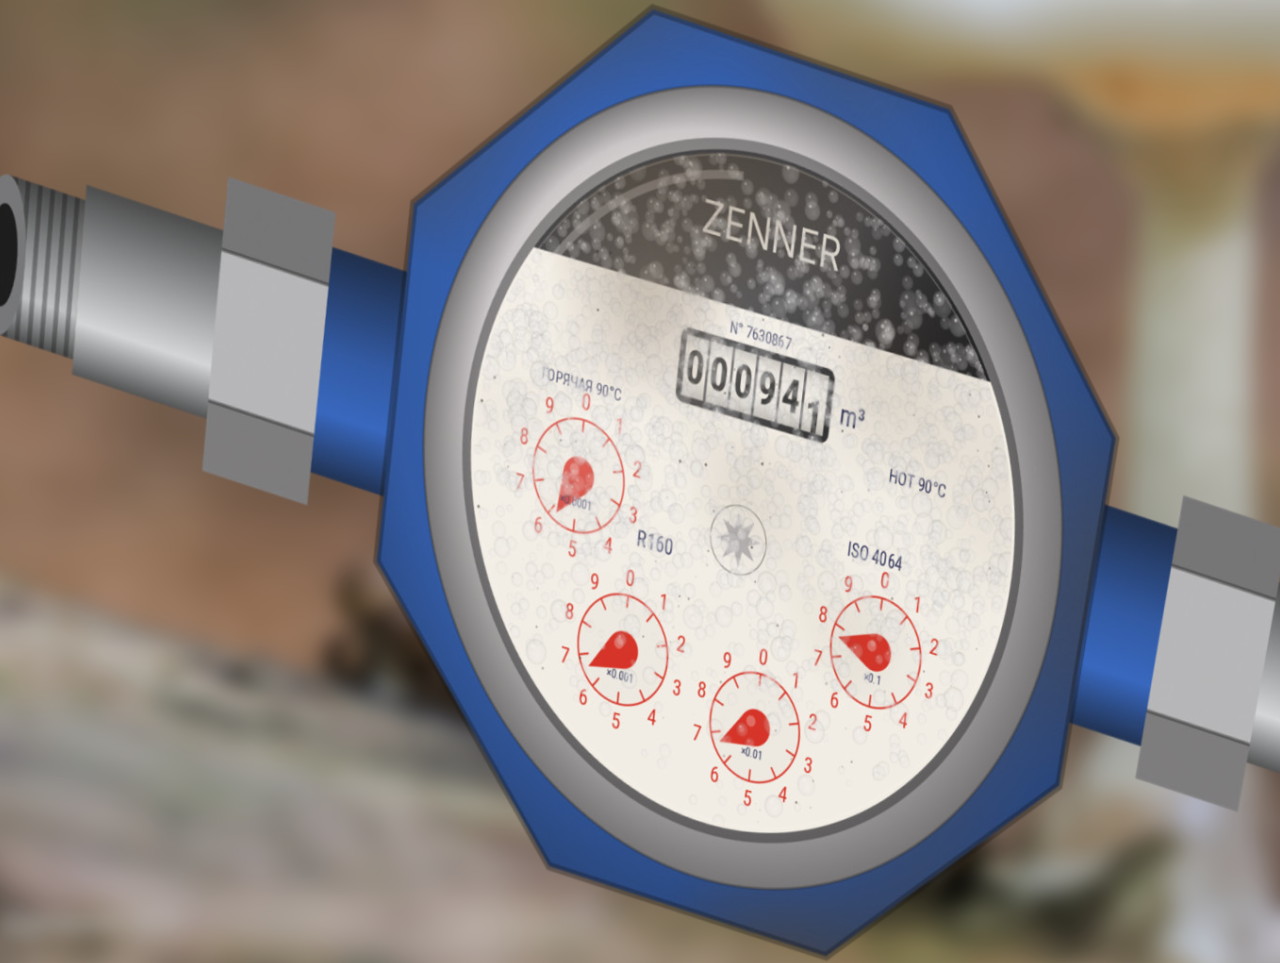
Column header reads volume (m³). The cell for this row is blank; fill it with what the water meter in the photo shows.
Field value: 940.7665 m³
